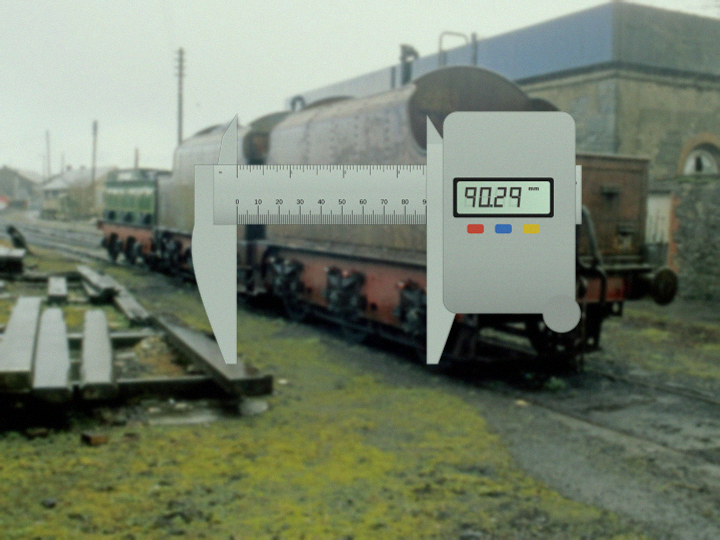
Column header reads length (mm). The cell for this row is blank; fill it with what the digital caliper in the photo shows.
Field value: 90.29 mm
